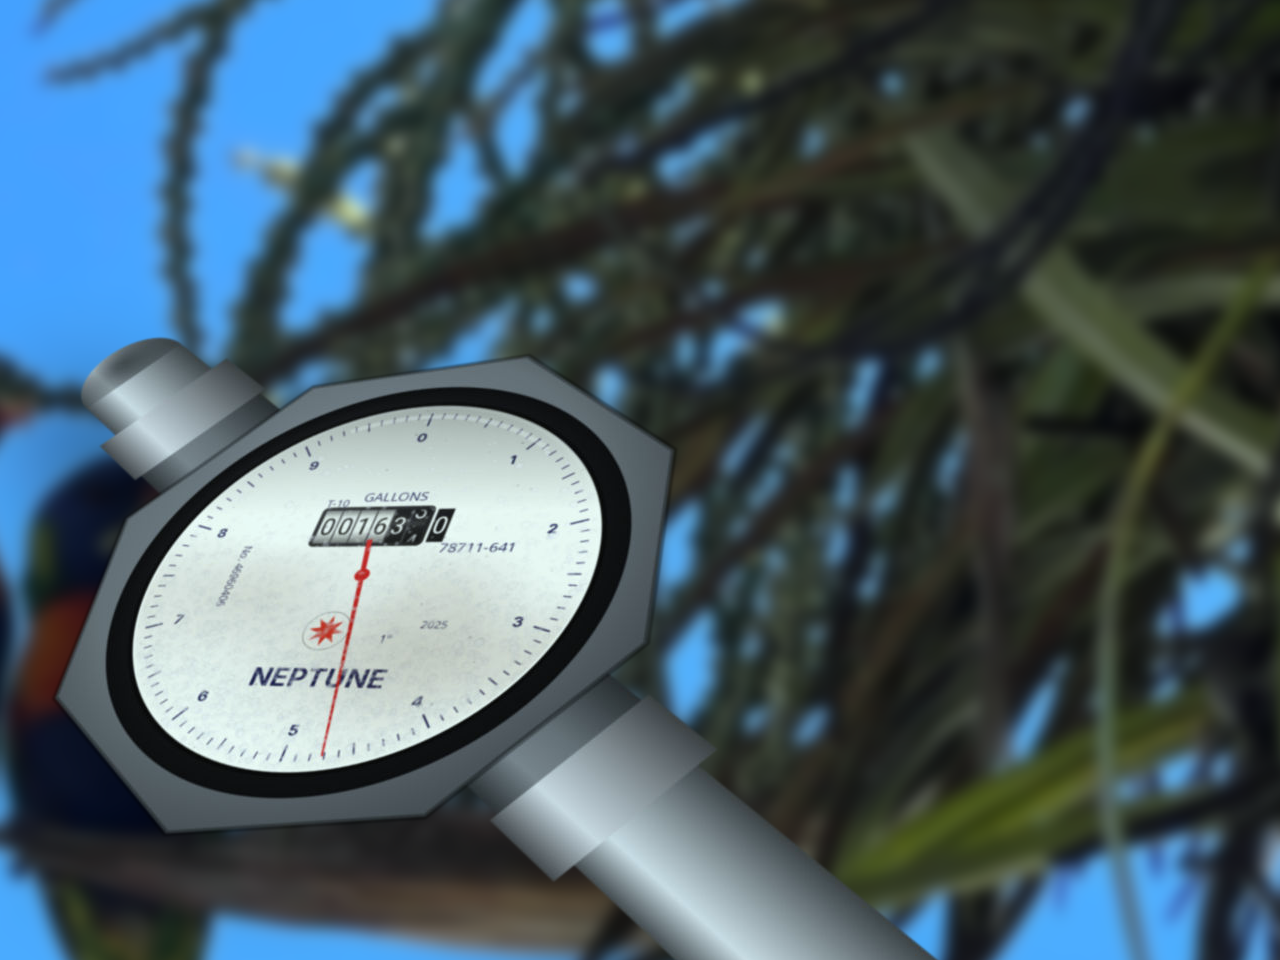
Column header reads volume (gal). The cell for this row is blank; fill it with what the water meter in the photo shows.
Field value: 16334.7 gal
